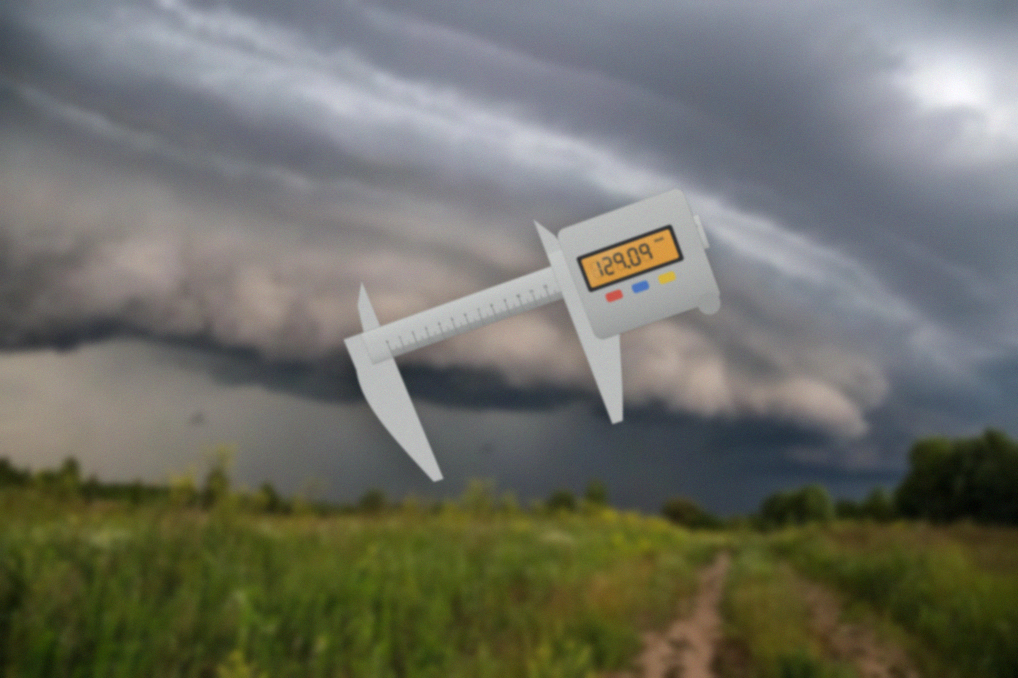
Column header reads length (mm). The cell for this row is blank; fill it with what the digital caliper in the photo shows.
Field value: 129.09 mm
